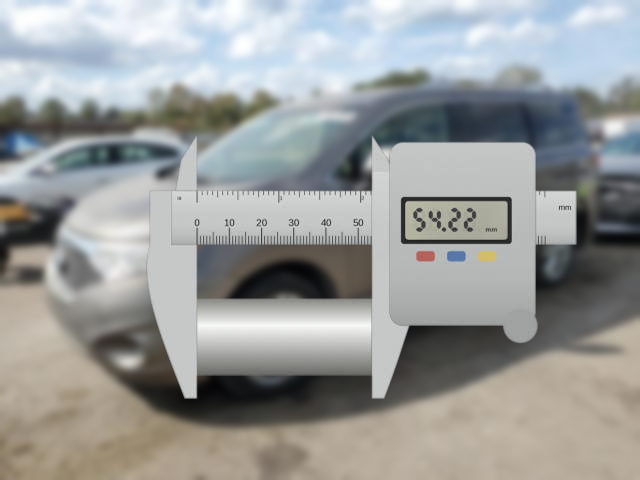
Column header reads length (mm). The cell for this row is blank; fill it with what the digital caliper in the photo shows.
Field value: 54.22 mm
